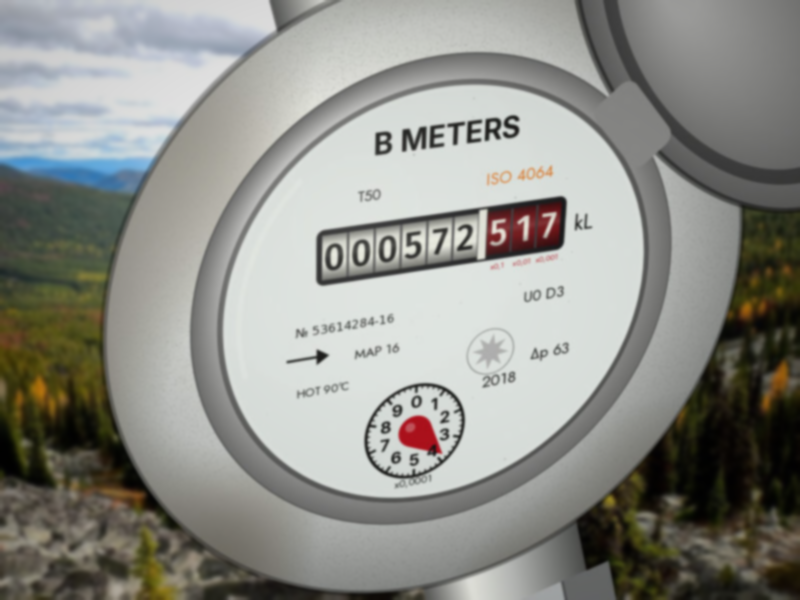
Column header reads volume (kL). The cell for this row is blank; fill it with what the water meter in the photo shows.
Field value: 572.5173 kL
